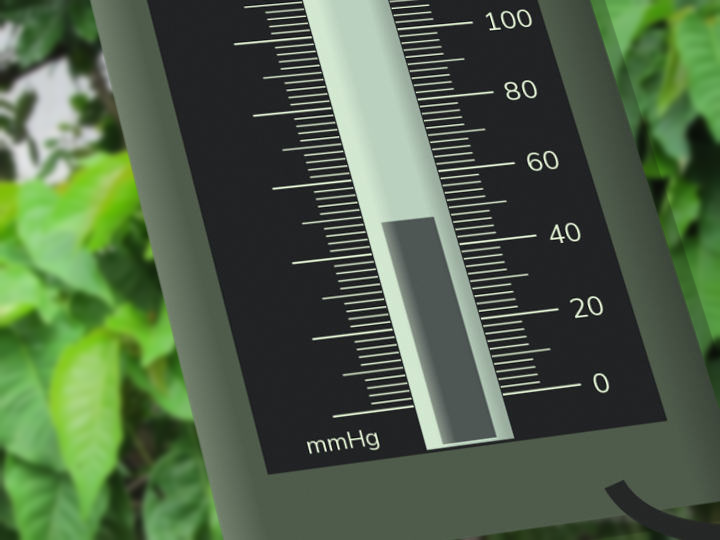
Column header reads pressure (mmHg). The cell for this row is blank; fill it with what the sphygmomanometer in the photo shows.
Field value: 48 mmHg
